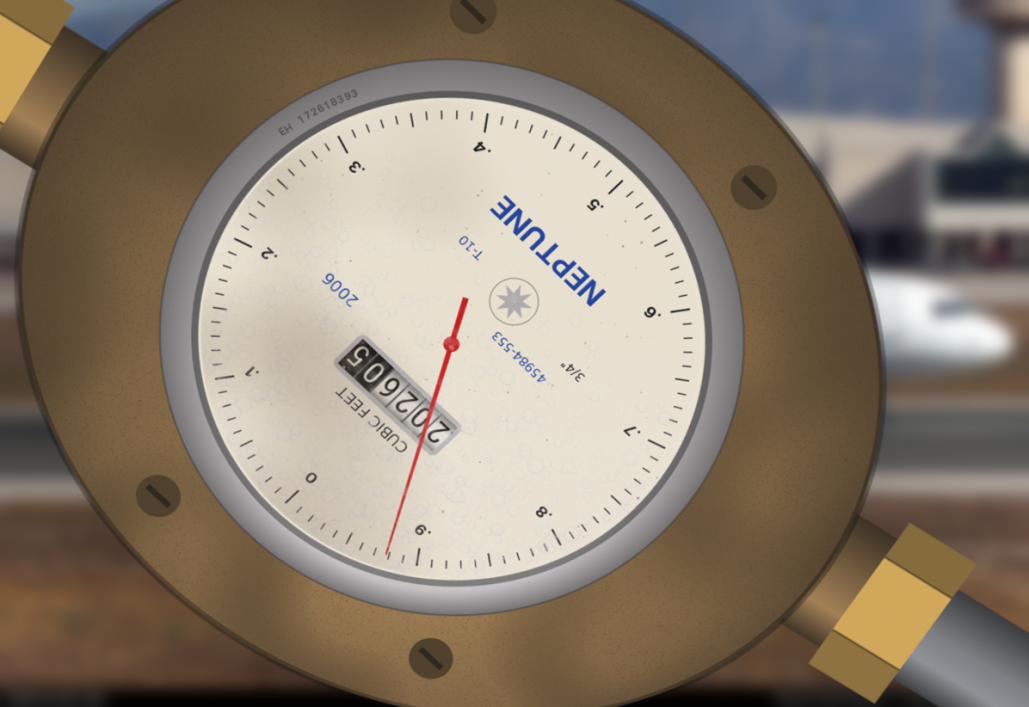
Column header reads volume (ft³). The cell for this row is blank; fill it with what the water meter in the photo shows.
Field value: 202604.92 ft³
